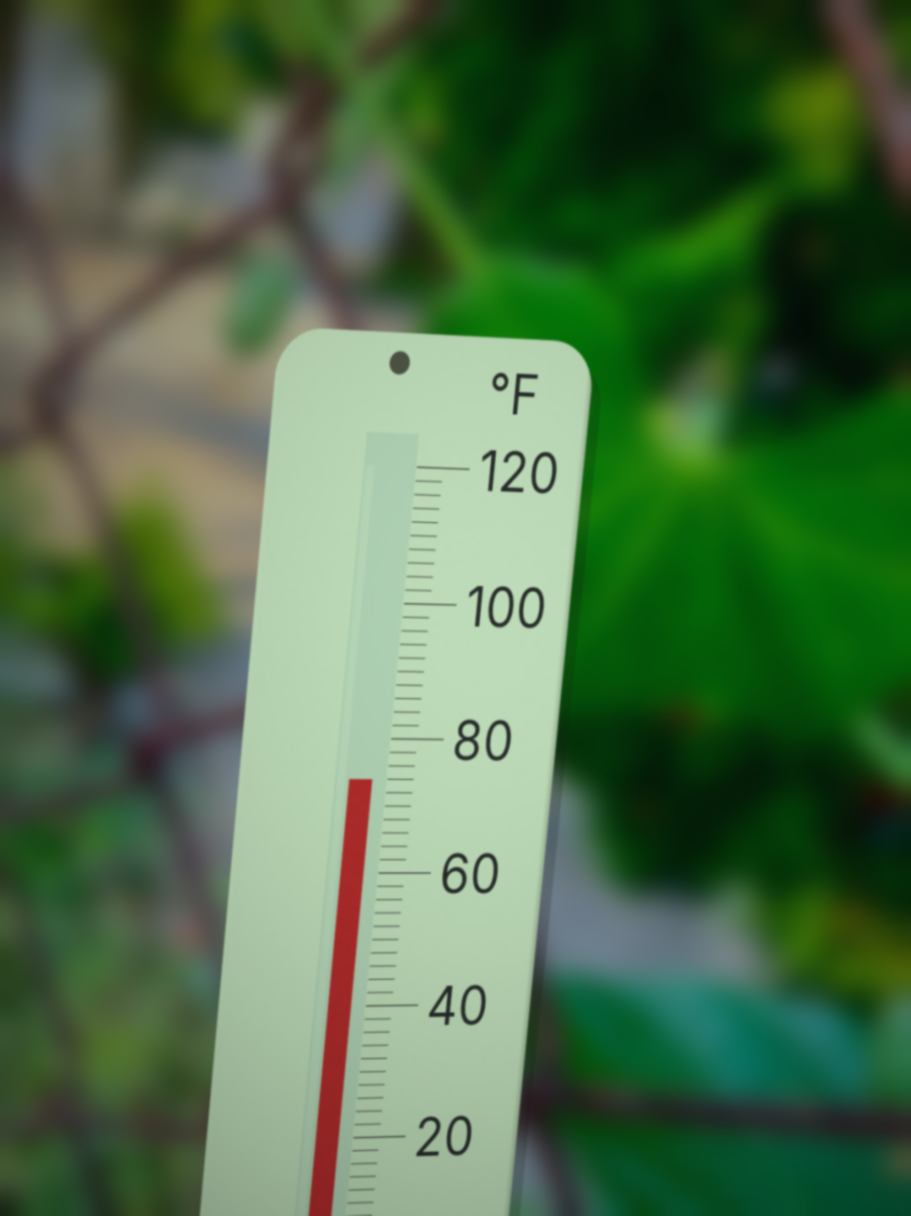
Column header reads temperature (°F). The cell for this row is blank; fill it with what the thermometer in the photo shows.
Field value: 74 °F
